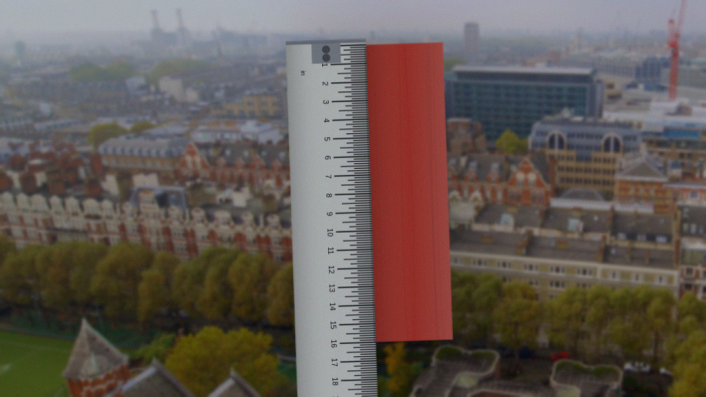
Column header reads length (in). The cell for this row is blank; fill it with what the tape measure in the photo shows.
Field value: 16 in
